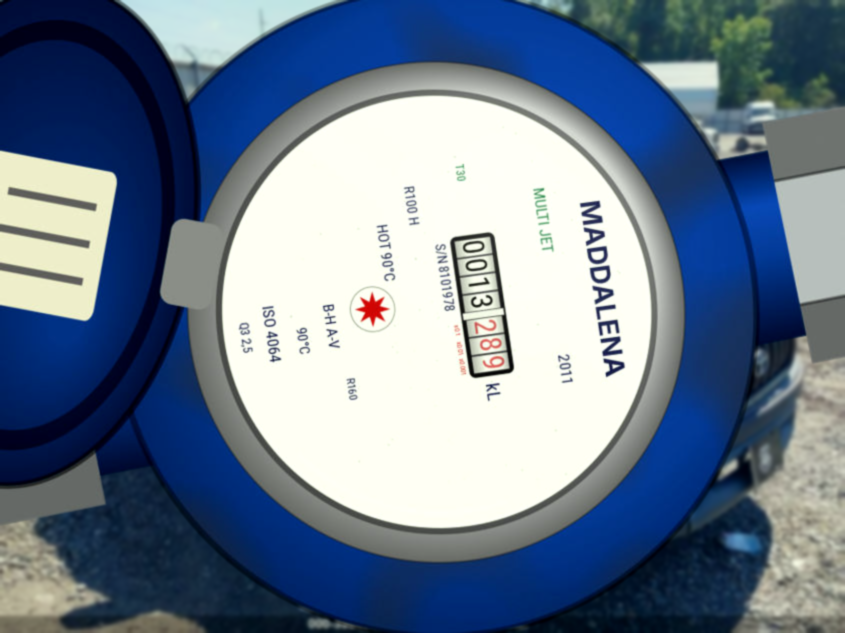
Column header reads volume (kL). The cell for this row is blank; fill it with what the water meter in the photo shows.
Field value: 13.289 kL
